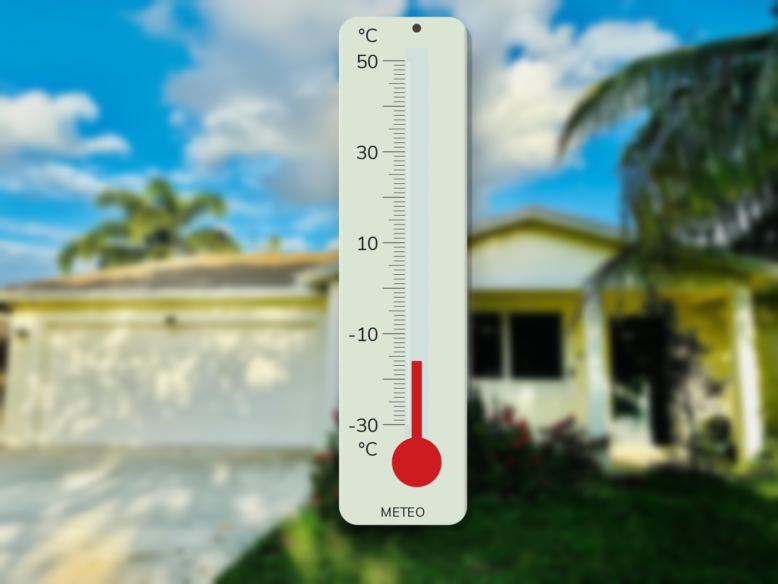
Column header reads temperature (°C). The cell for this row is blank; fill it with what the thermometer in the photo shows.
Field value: -16 °C
